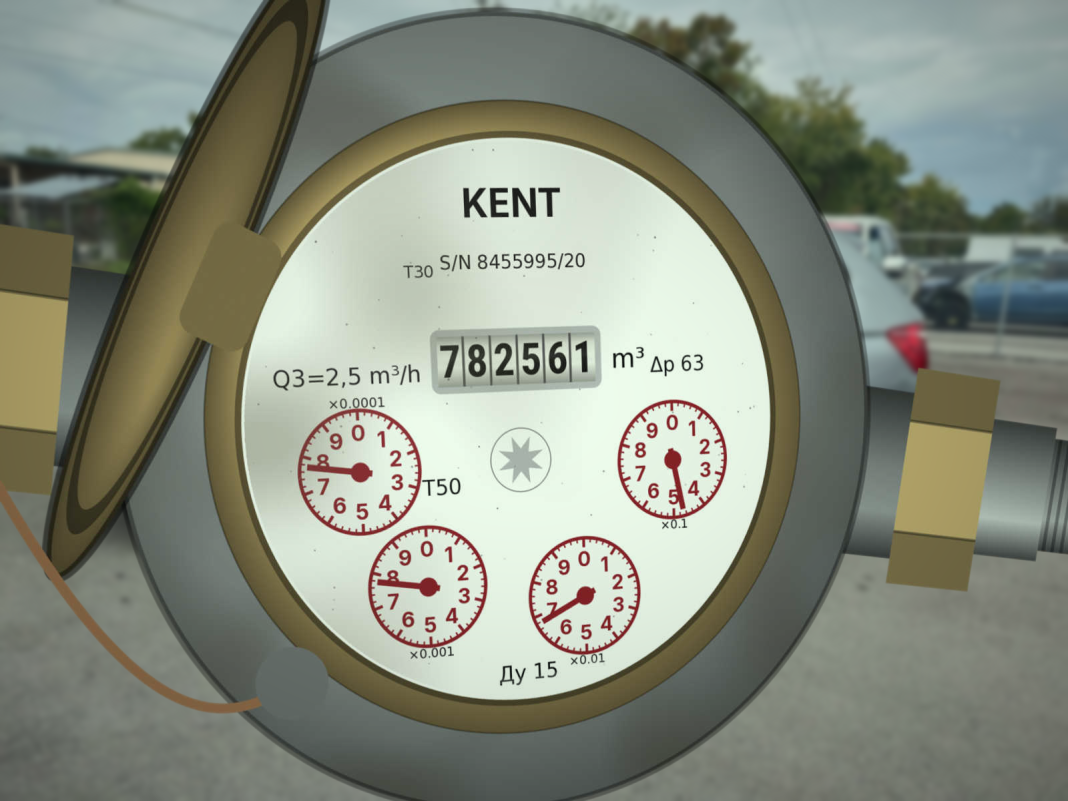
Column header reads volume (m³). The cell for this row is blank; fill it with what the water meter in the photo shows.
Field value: 782561.4677 m³
